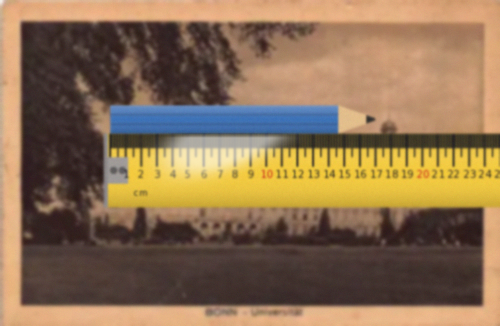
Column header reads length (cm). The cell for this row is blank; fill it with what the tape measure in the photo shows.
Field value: 17 cm
